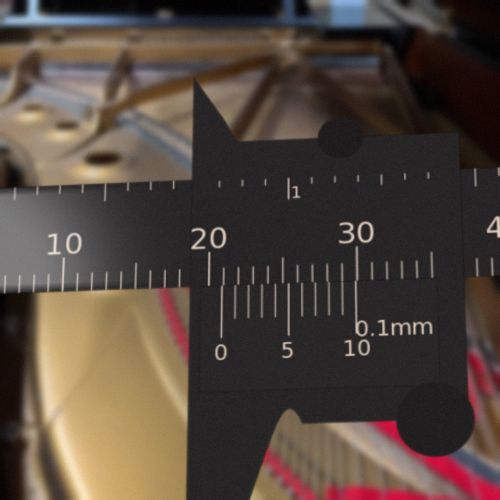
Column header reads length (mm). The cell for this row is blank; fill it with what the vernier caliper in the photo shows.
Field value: 20.9 mm
